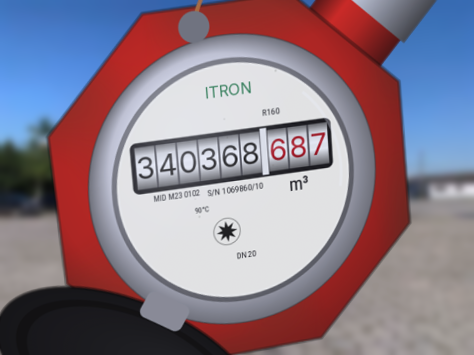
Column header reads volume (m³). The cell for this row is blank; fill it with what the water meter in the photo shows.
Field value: 340368.687 m³
